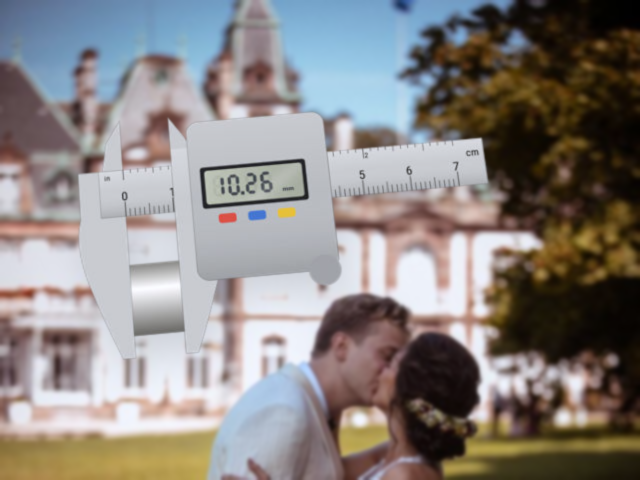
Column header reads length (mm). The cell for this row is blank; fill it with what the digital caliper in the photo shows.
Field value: 10.26 mm
